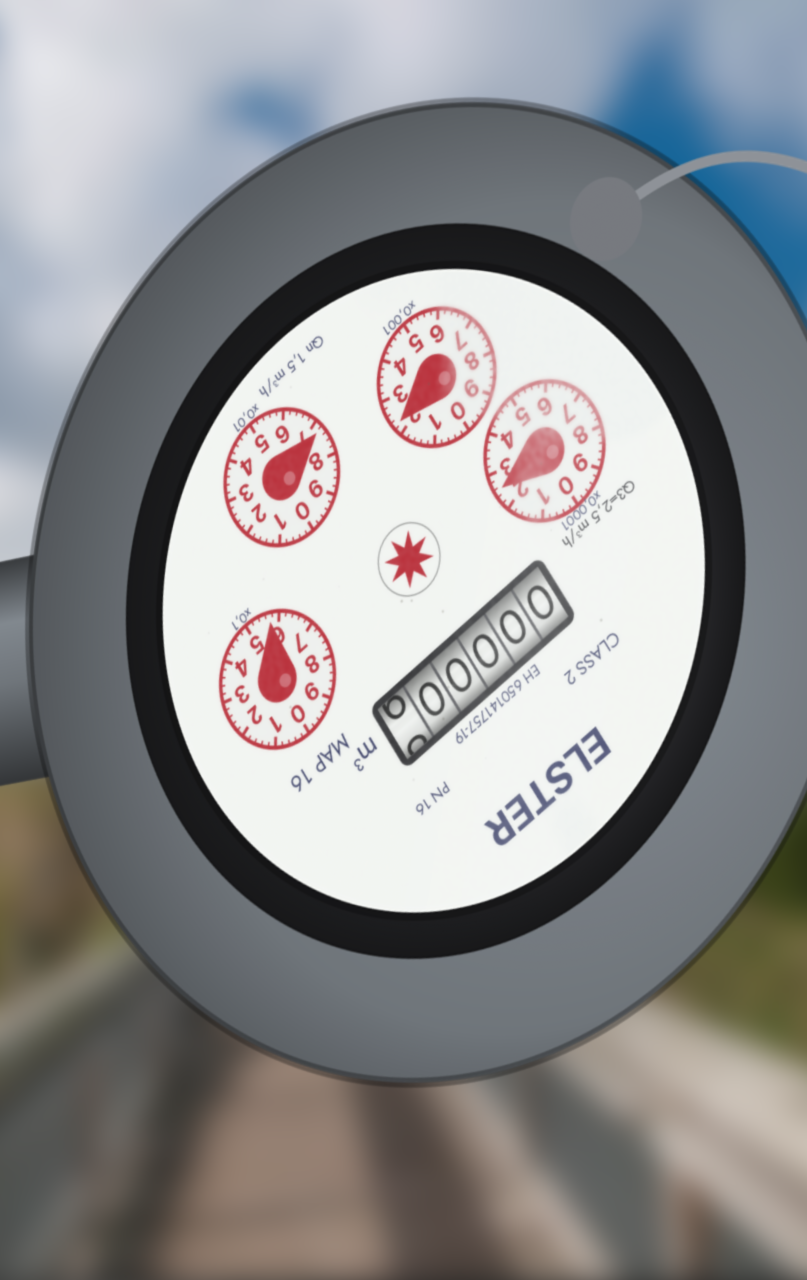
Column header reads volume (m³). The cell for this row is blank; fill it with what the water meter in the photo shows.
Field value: 8.5722 m³
